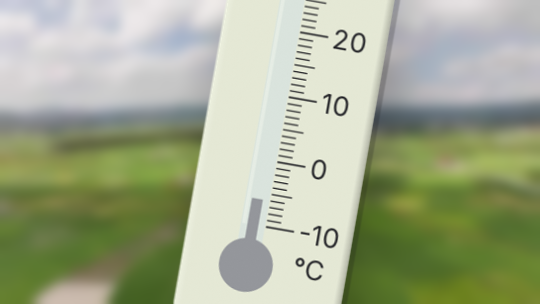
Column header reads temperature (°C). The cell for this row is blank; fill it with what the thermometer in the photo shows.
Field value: -6 °C
